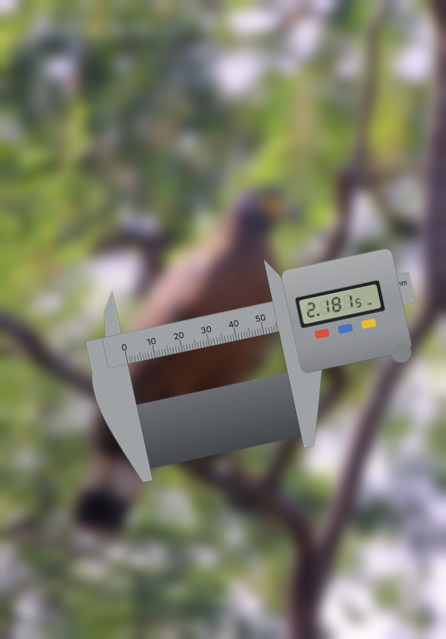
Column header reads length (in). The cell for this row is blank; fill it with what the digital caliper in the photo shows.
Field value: 2.1815 in
